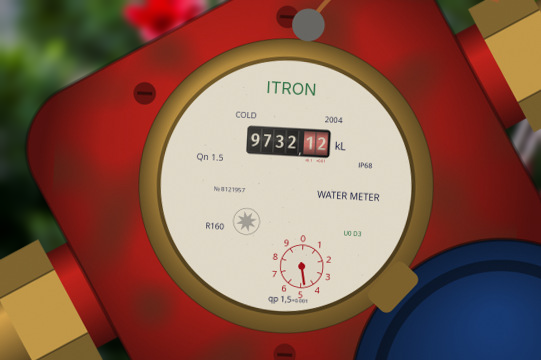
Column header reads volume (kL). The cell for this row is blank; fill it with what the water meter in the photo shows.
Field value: 9732.124 kL
